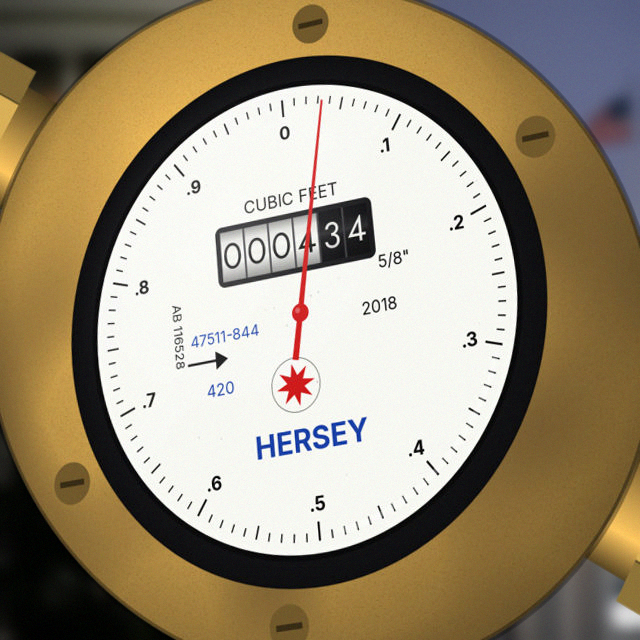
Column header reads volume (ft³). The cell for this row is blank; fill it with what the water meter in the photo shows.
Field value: 434.03 ft³
